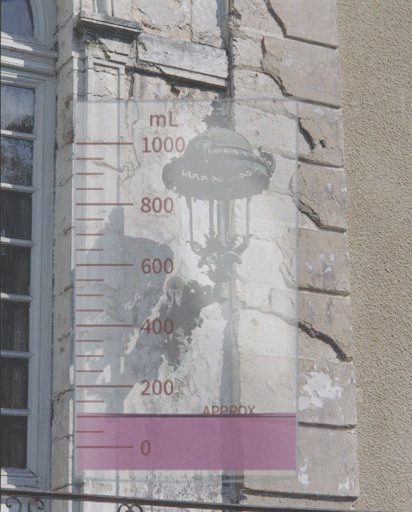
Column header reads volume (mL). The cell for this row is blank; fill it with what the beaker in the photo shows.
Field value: 100 mL
